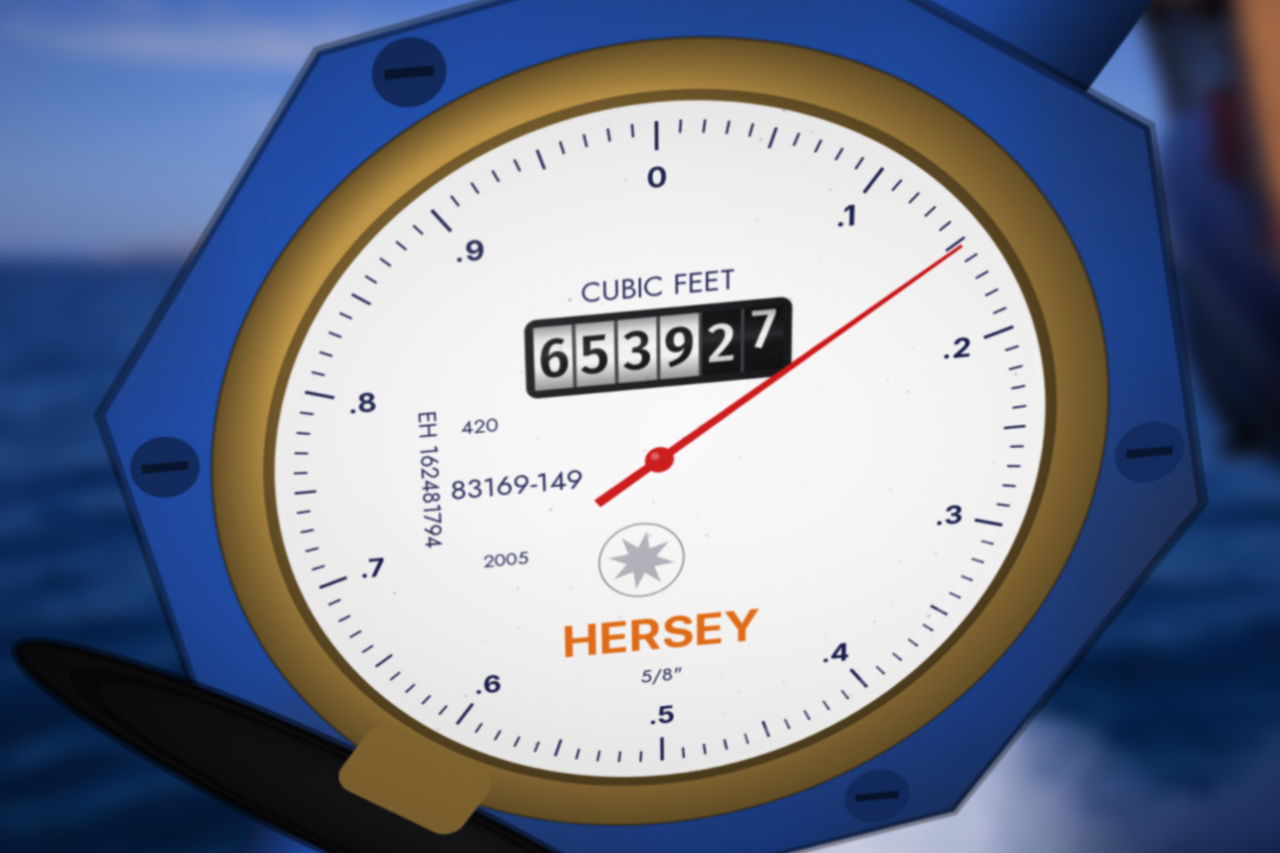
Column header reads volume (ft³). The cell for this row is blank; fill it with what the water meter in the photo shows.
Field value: 653927.15 ft³
